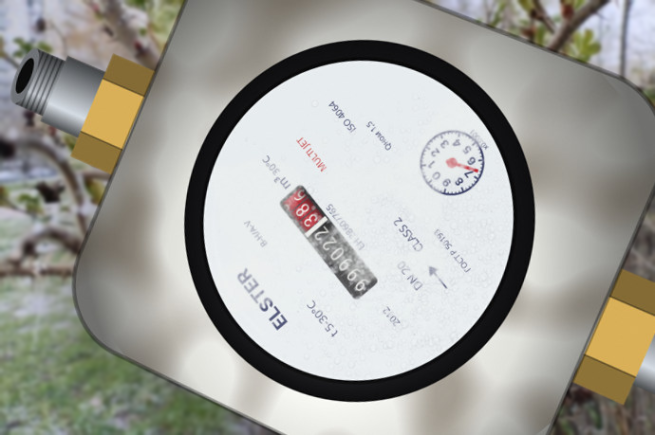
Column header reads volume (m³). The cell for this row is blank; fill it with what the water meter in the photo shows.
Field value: 999022.3856 m³
